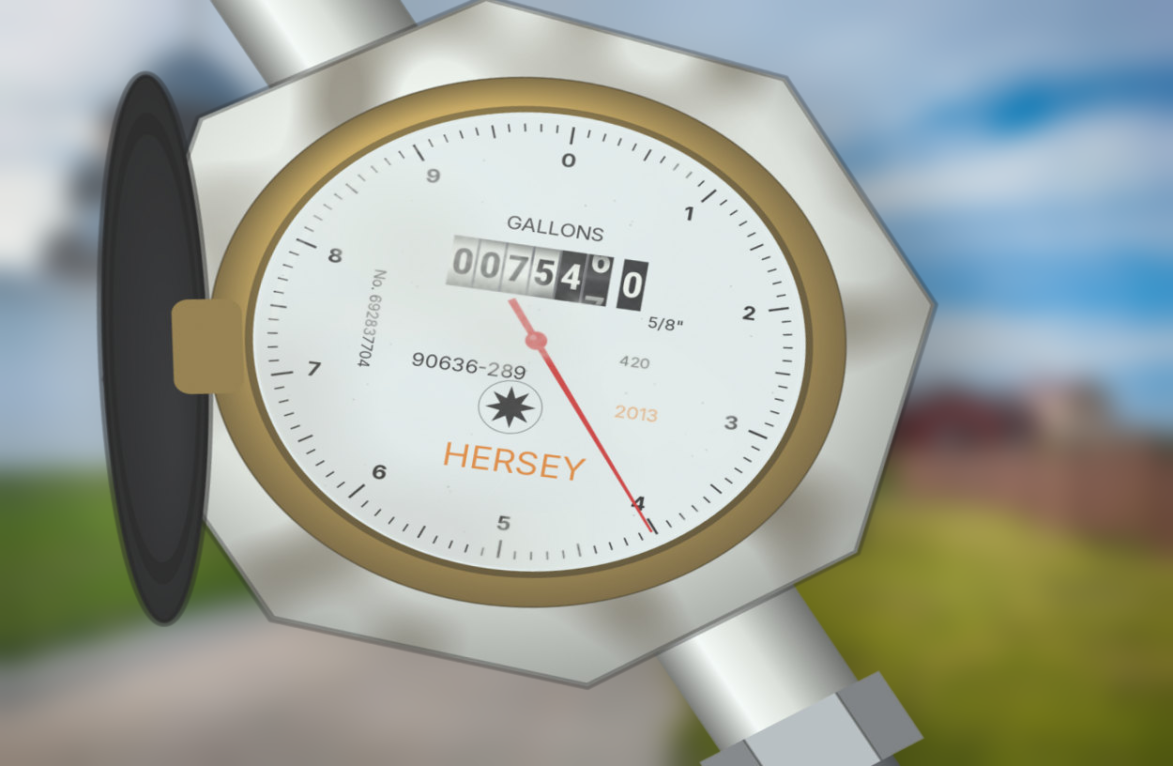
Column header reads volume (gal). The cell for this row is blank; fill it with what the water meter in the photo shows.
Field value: 75464.0 gal
